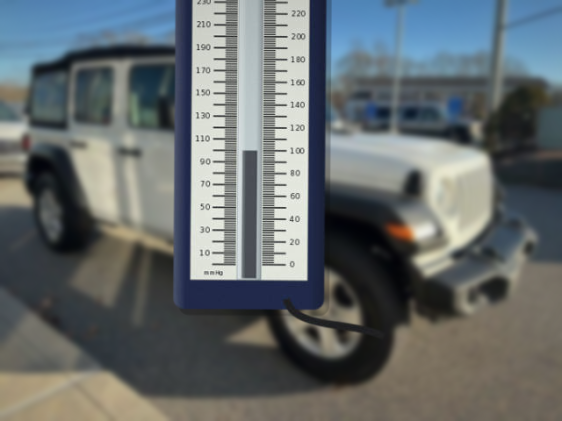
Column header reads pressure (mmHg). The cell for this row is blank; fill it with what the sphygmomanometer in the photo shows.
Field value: 100 mmHg
